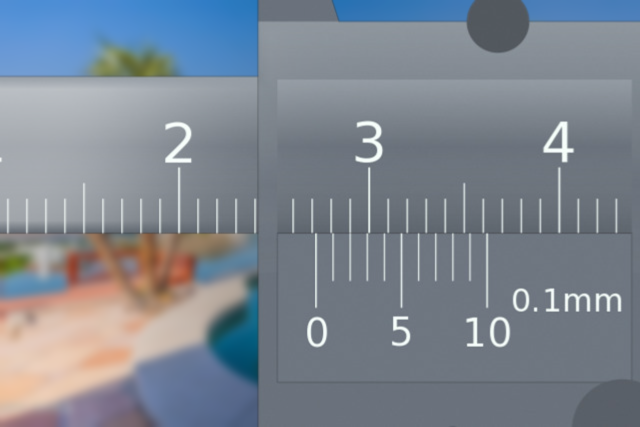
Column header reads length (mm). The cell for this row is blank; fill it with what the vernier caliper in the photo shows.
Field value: 27.2 mm
